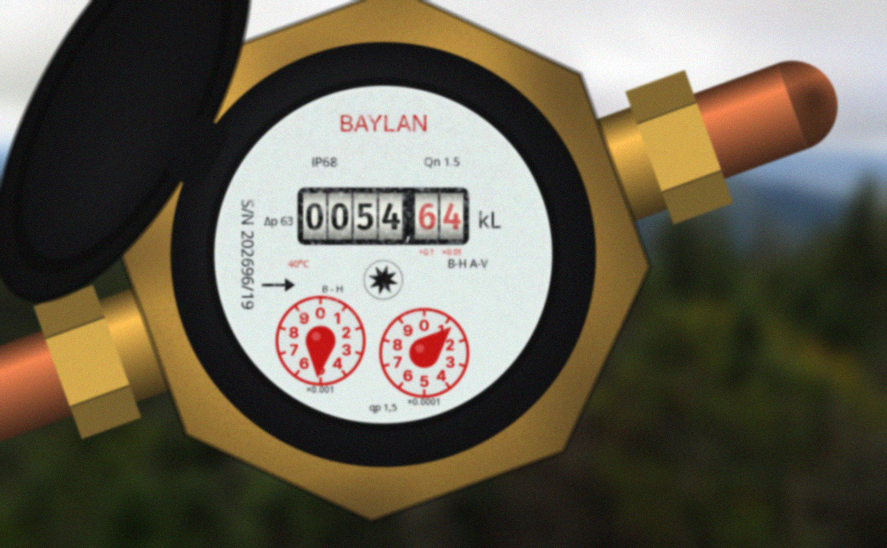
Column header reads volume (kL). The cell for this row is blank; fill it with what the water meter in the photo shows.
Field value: 54.6451 kL
